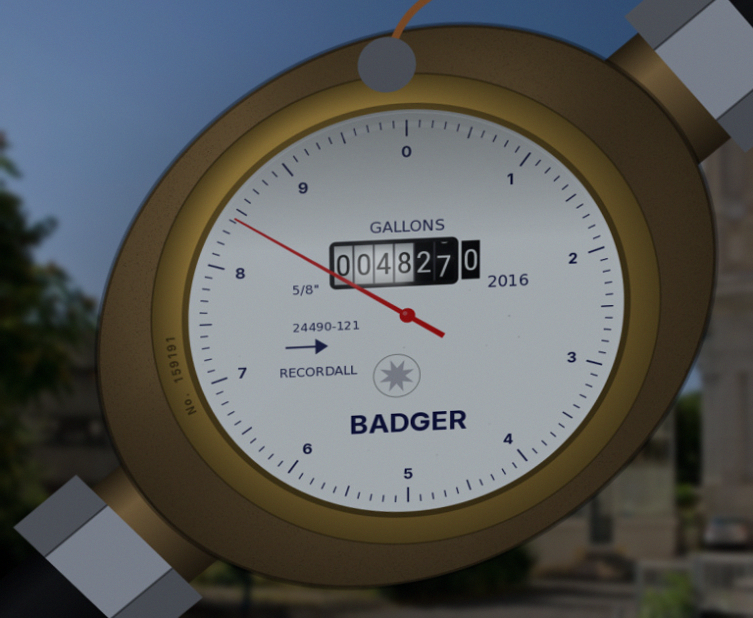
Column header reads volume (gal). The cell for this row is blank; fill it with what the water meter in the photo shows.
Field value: 48268.4 gal
